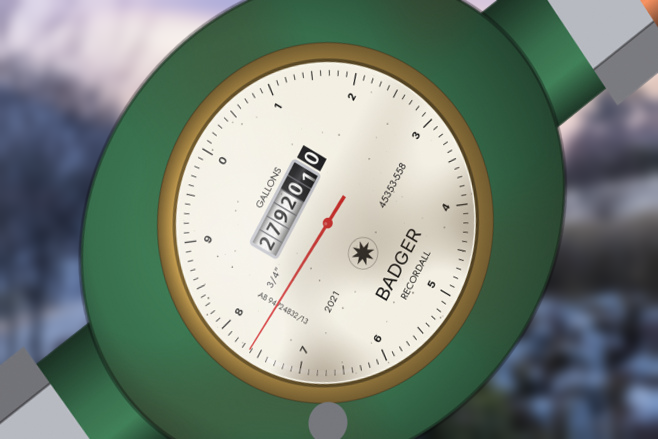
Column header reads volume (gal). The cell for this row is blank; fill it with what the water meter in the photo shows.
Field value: 2792007.6 gal
